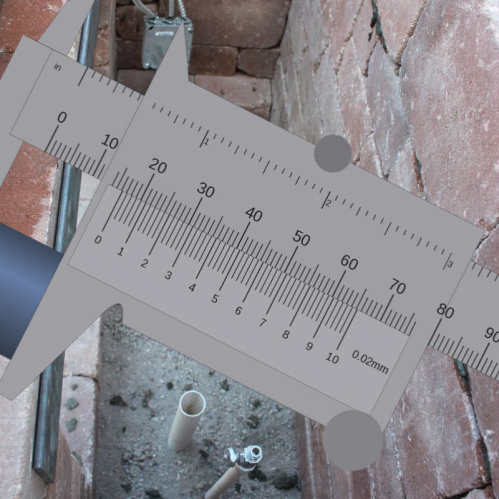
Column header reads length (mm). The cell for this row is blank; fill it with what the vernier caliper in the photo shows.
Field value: 16.2 mm
